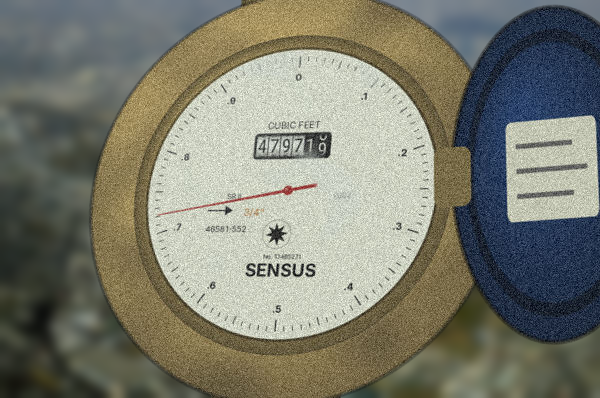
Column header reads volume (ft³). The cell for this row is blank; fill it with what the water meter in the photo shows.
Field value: 479718.72 ft³
